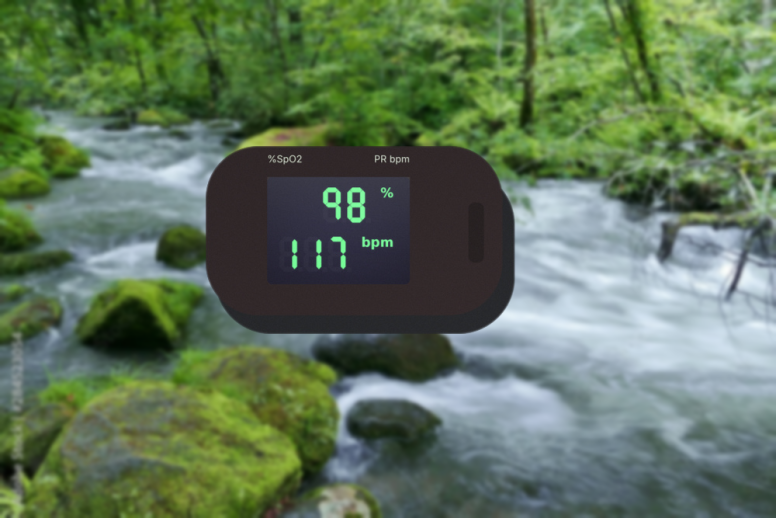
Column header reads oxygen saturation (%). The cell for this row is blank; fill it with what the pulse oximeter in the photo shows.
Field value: 98 %
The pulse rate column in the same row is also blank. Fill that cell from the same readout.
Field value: 117 bpm
